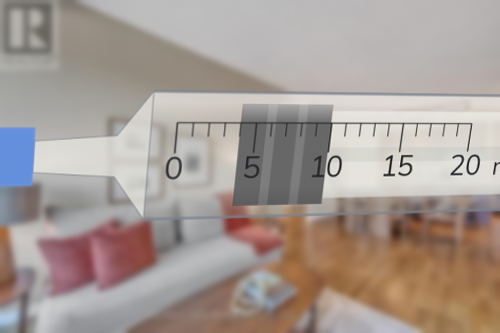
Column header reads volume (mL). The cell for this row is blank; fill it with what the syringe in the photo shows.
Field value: 4 mL
